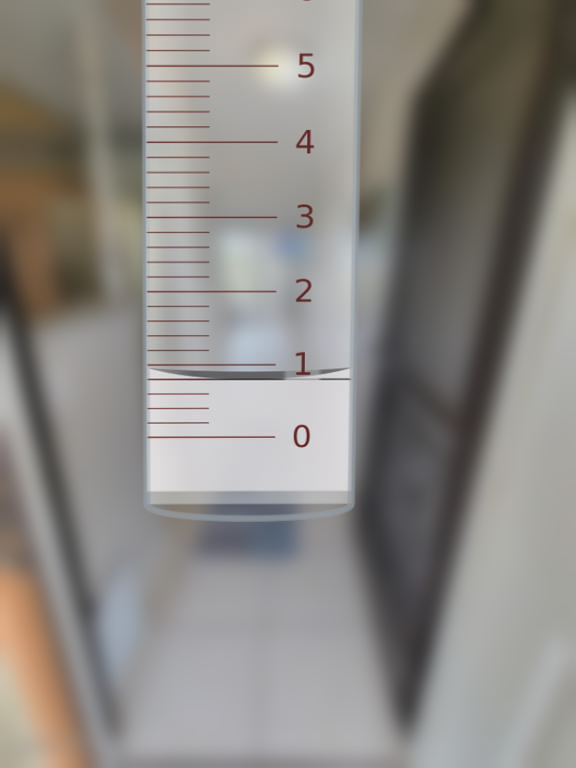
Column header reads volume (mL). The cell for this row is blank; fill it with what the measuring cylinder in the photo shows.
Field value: 0.8 mL
